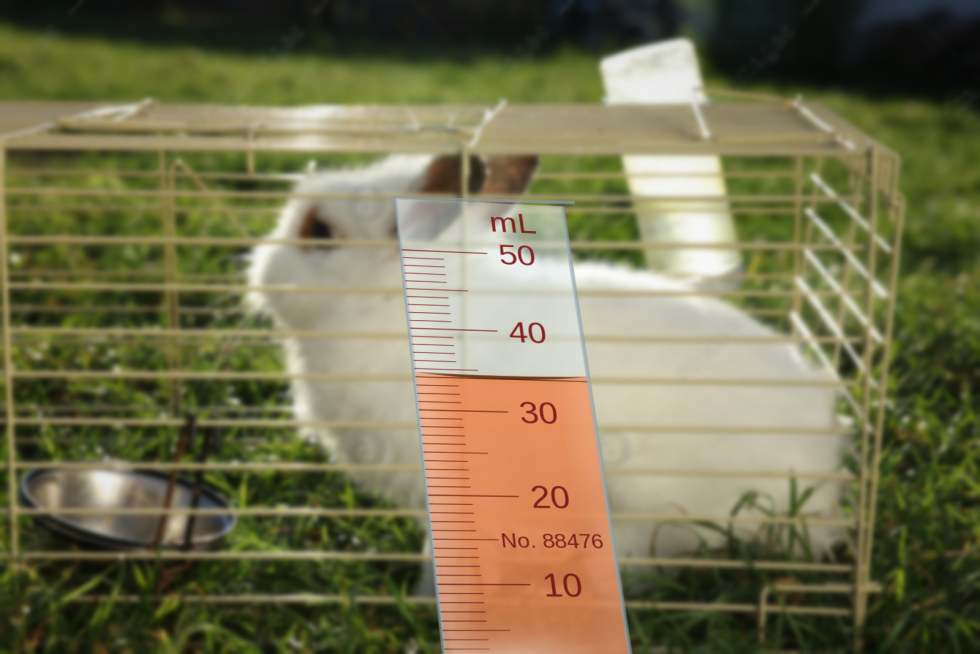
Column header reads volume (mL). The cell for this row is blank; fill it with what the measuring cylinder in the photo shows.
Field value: 34 mL
